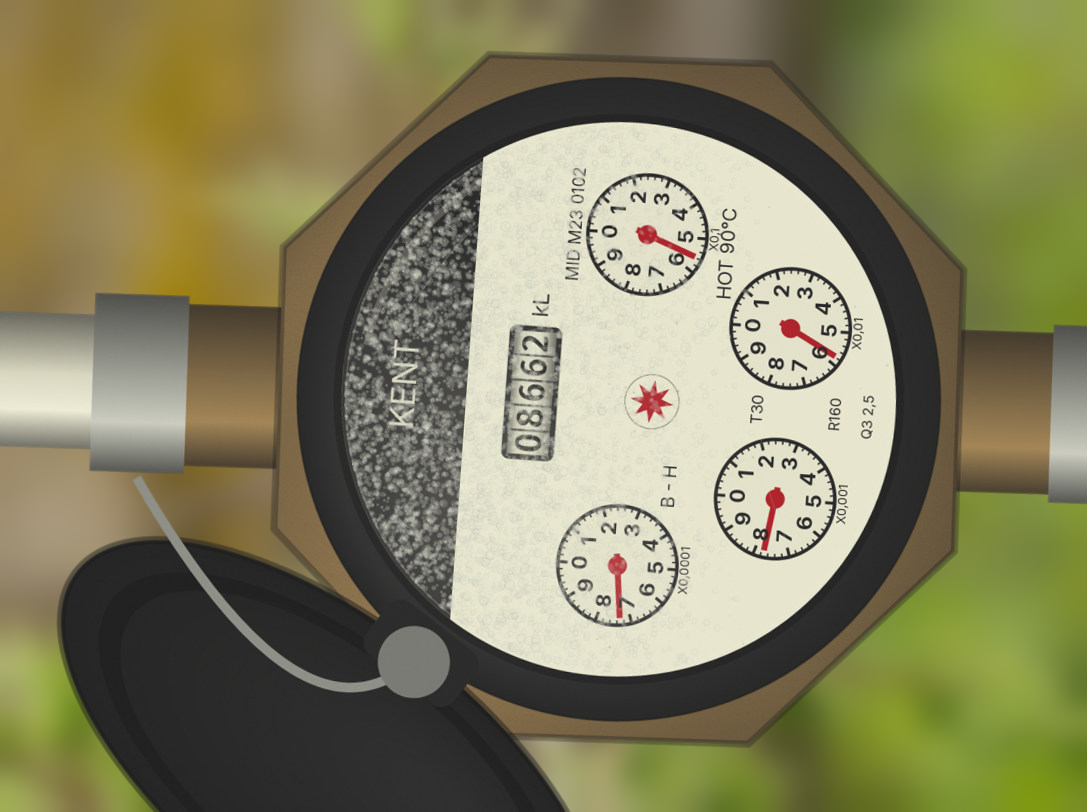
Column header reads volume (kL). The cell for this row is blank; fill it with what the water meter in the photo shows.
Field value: 8662.5577 kL
